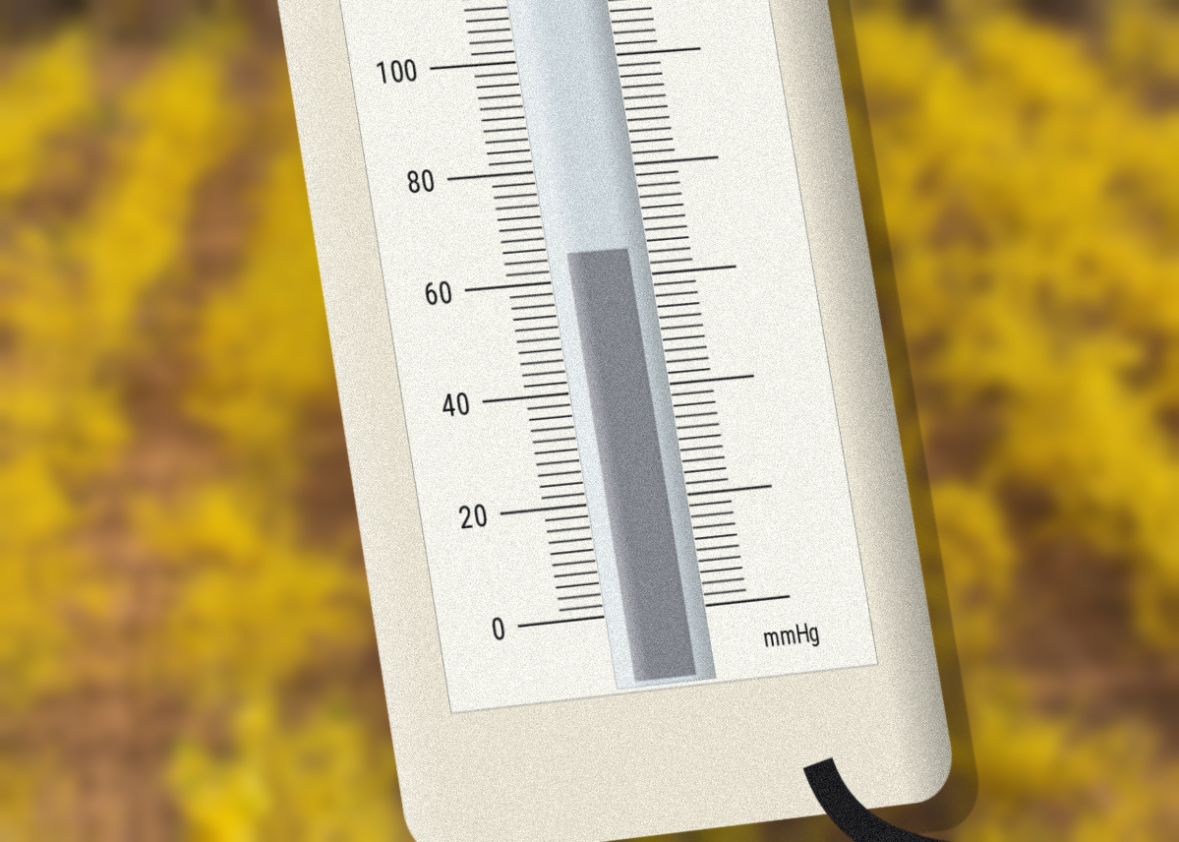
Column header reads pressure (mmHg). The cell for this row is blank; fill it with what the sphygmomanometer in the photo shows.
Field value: 65 mmHg
